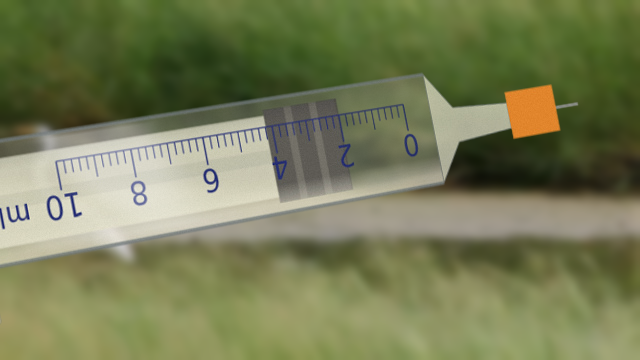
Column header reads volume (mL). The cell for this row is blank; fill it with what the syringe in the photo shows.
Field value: 2 mL
